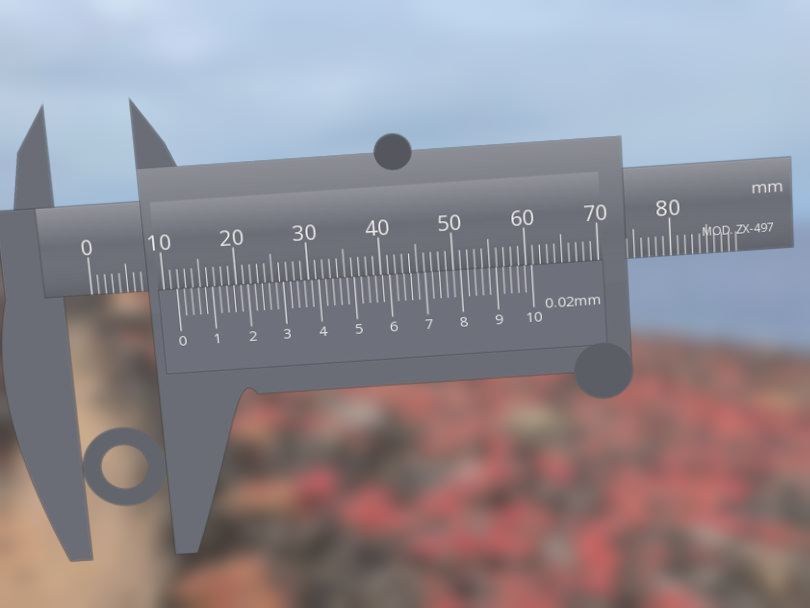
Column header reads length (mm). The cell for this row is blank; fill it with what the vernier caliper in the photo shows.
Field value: 11.8 mm
